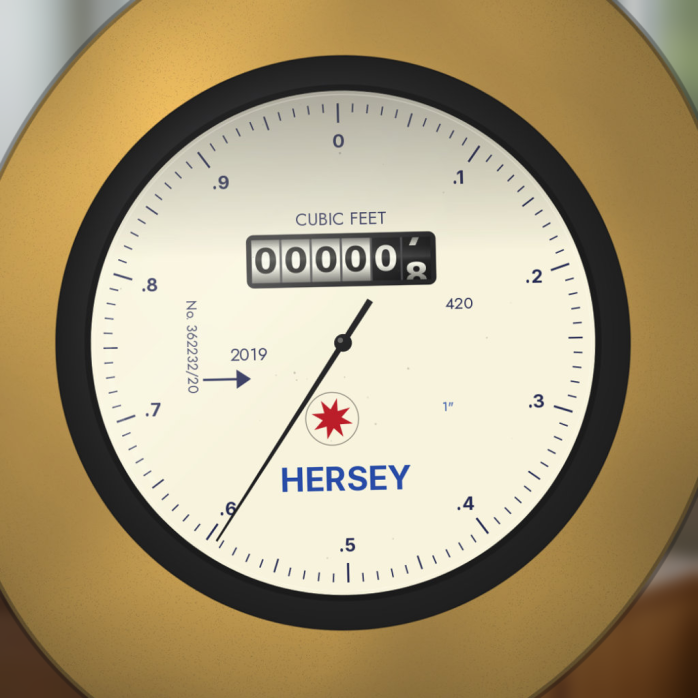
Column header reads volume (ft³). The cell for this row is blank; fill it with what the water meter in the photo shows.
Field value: 7.59 ft³
